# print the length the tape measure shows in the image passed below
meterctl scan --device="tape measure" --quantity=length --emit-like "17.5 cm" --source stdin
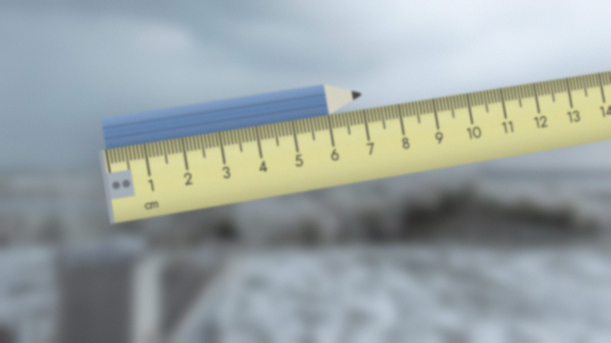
7 cm
